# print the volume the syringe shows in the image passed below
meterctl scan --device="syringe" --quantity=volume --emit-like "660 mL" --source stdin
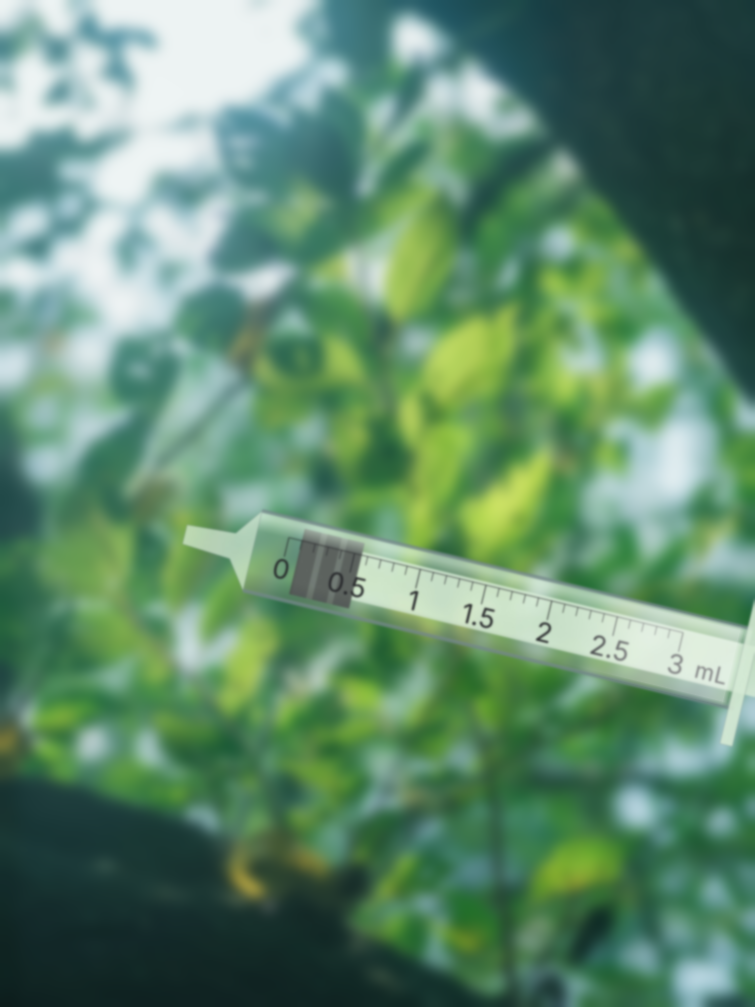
0.1 mL
